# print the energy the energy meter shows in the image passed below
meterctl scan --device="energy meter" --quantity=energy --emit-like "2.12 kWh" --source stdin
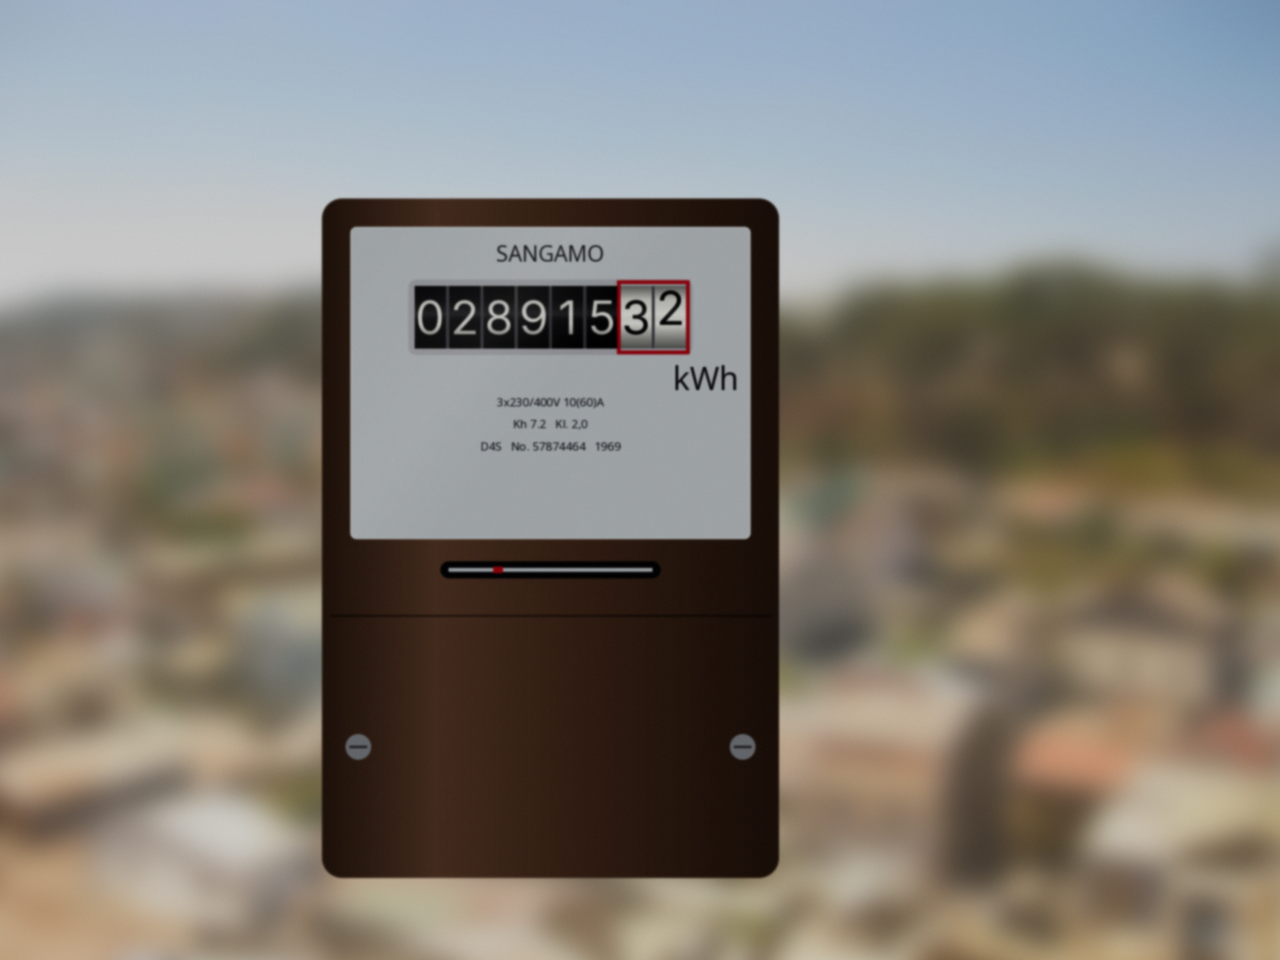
28915.32 kWh
